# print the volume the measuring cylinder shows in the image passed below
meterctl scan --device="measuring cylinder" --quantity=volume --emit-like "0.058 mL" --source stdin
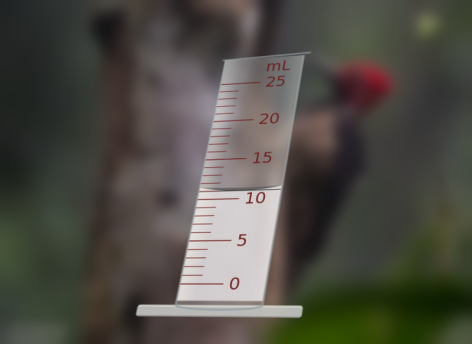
11 mL
